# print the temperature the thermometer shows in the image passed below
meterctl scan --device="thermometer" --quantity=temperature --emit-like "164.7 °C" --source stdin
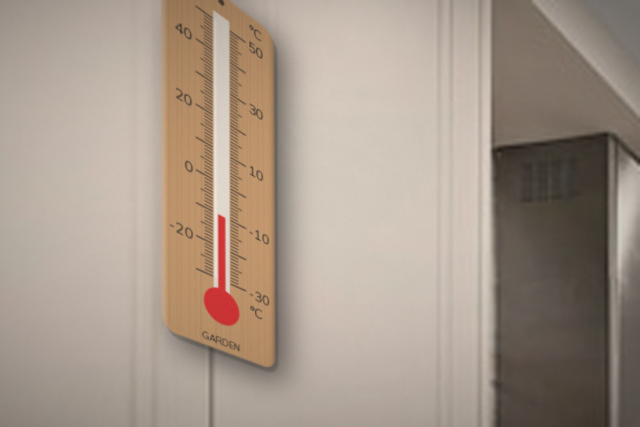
-10 °C
